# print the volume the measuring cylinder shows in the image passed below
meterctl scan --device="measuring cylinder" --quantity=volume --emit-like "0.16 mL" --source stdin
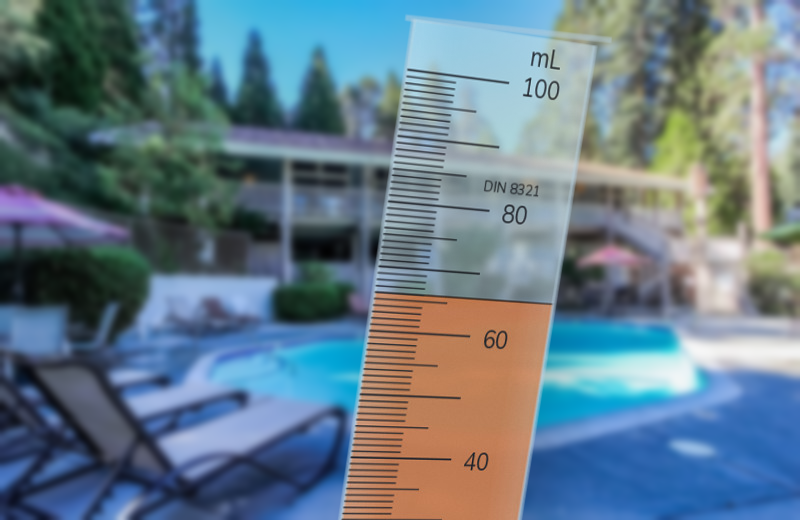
66 mL
